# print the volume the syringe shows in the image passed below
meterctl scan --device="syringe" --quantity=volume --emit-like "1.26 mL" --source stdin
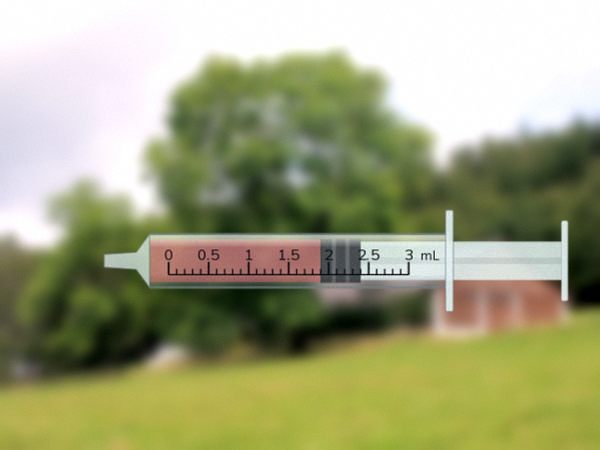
1.9 mL
